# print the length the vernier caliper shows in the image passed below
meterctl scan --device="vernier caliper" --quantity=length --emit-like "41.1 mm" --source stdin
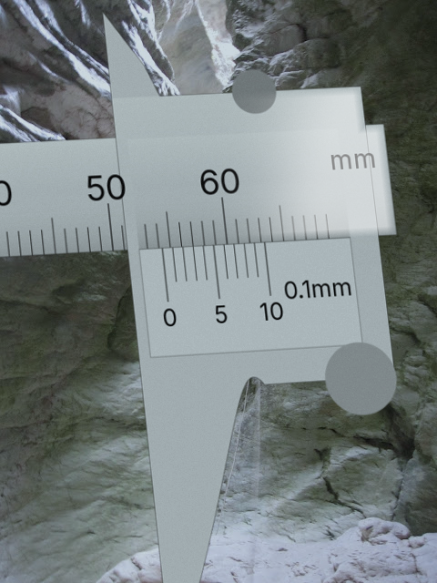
54.3 mm
